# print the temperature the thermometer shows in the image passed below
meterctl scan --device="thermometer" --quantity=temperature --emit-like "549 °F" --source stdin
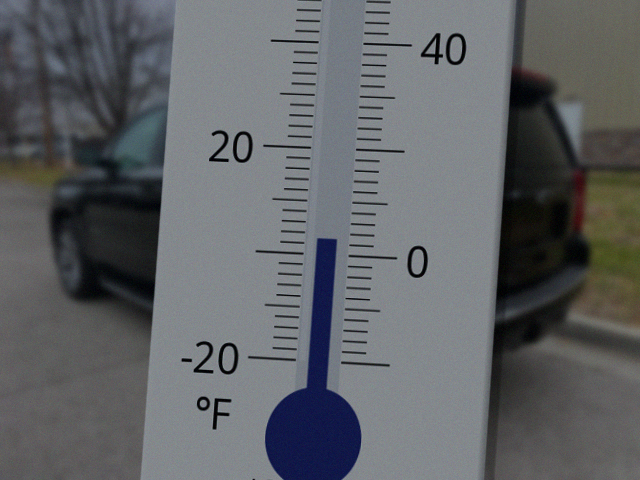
3 °F
